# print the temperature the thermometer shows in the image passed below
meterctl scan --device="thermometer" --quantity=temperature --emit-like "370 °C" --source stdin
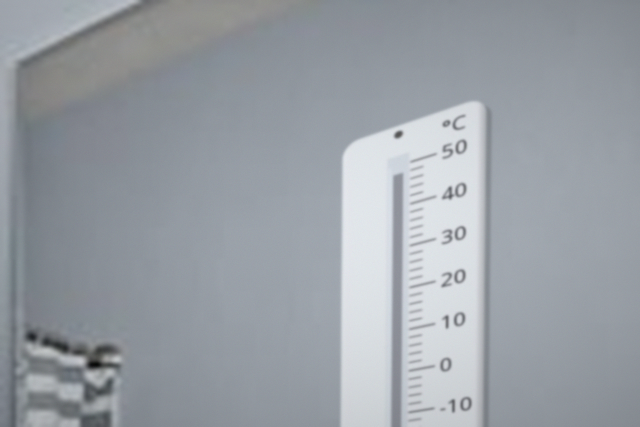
48 °C
